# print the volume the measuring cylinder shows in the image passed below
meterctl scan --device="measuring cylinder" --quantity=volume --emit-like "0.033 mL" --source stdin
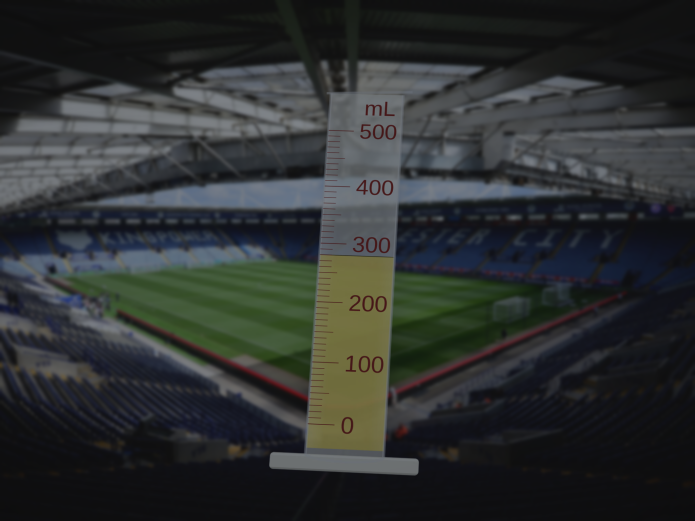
280 mL
